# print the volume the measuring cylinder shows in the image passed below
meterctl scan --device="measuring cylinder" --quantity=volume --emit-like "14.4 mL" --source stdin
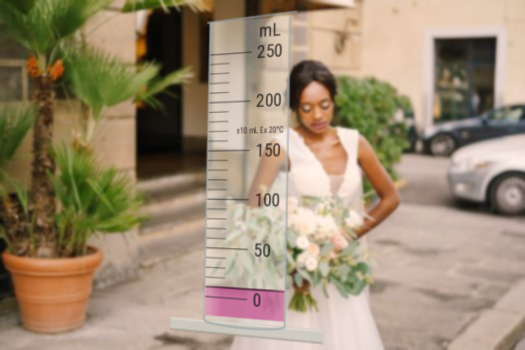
10 mL
